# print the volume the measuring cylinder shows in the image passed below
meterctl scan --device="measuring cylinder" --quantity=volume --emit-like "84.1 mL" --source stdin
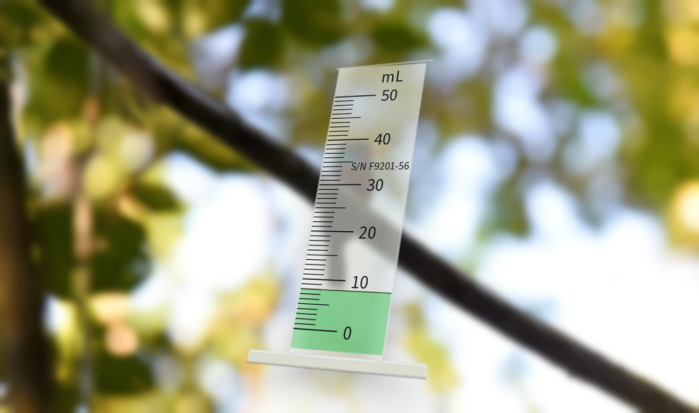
8 mL
